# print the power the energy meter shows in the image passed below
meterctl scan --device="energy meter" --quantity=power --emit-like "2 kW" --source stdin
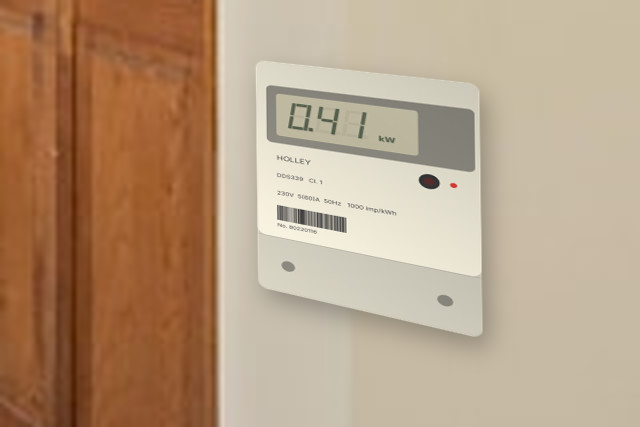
0.41 kW
